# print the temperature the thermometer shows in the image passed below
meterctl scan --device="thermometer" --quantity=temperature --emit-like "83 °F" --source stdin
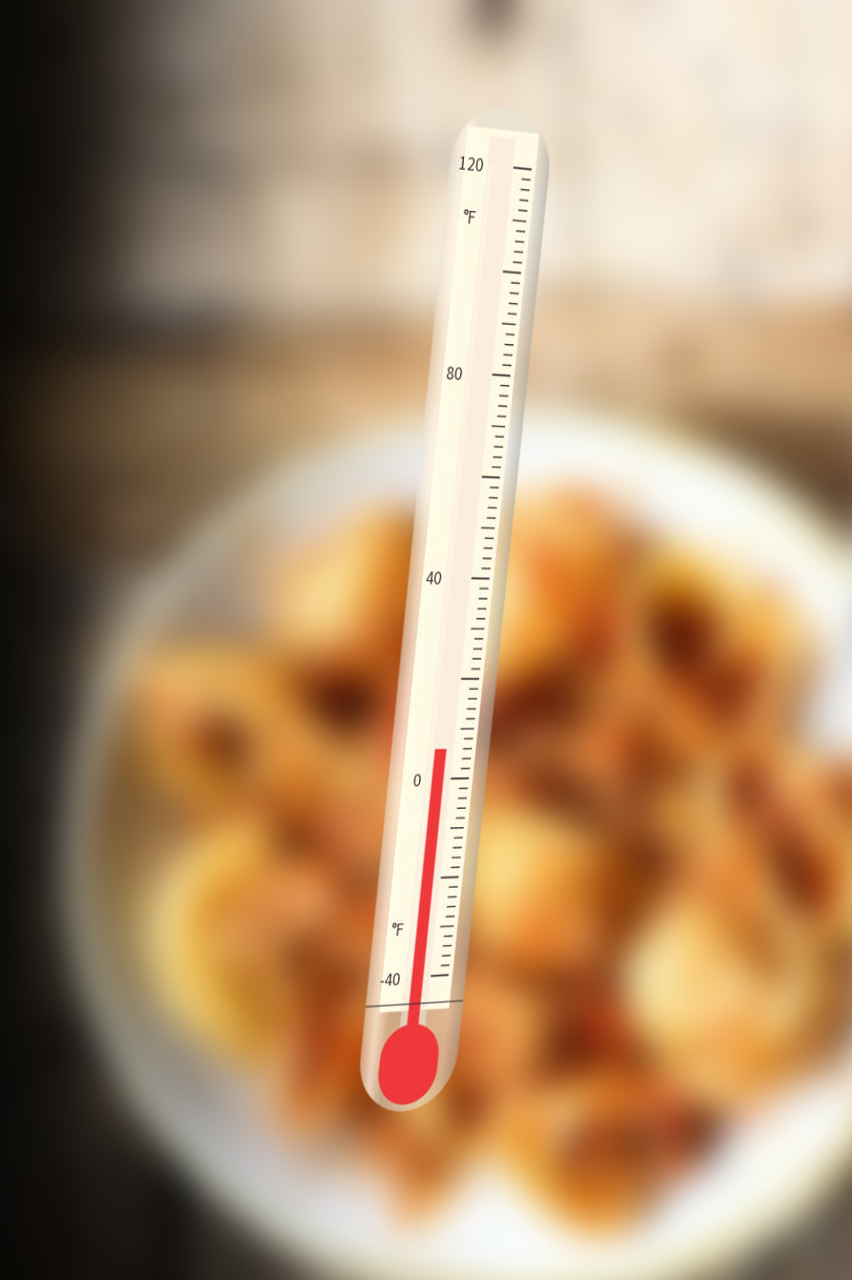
6 °F
